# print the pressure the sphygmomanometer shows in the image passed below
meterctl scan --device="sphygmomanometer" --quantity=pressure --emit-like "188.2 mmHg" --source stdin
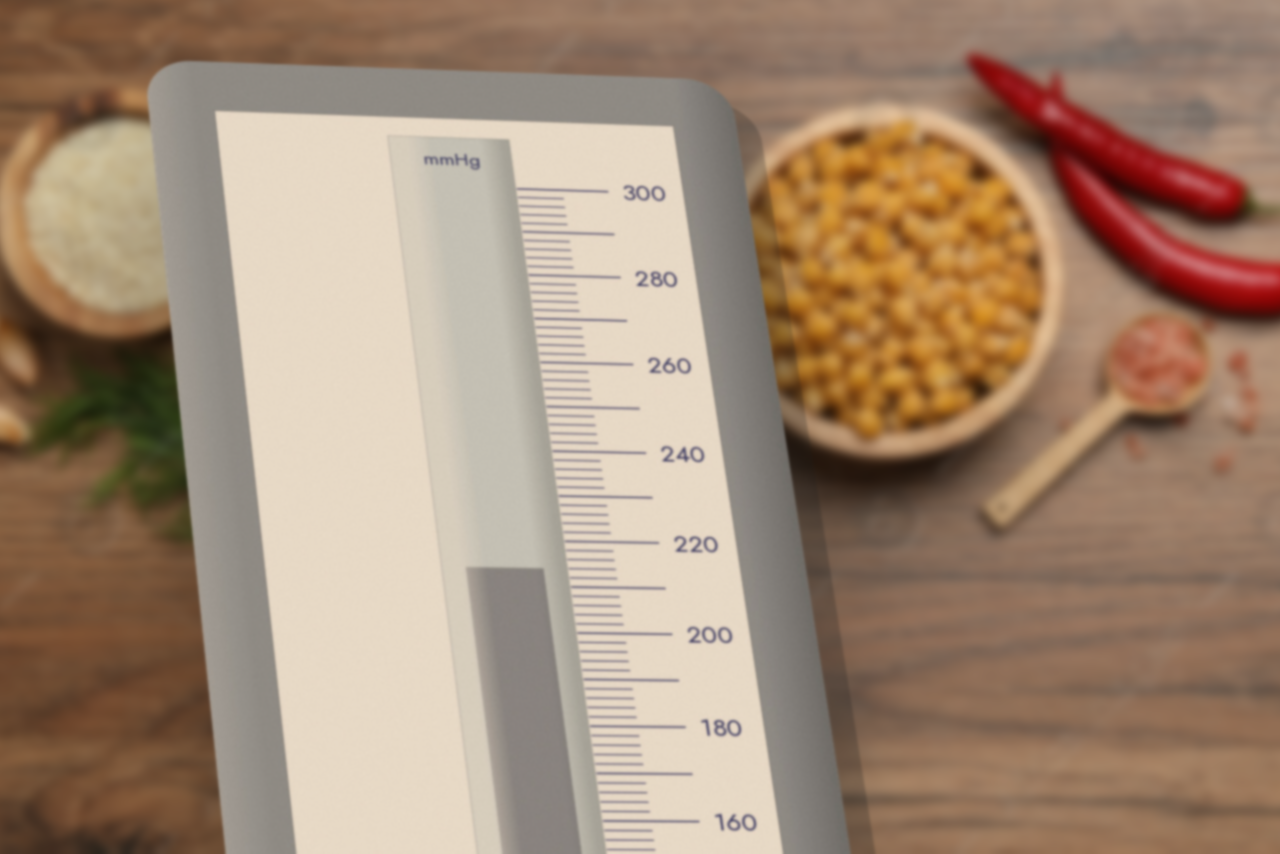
214 mmHg
